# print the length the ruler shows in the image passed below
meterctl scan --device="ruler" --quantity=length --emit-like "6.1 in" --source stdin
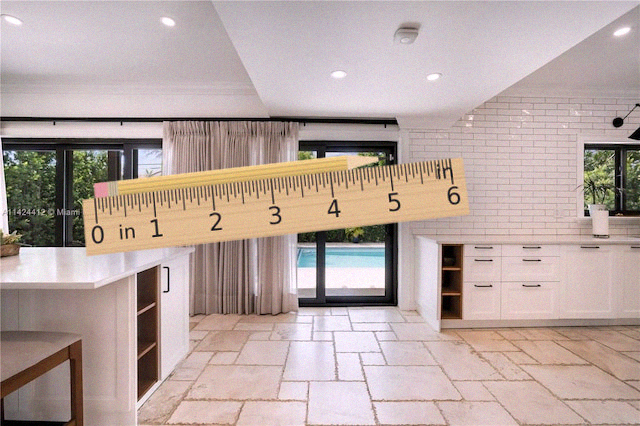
5 in
